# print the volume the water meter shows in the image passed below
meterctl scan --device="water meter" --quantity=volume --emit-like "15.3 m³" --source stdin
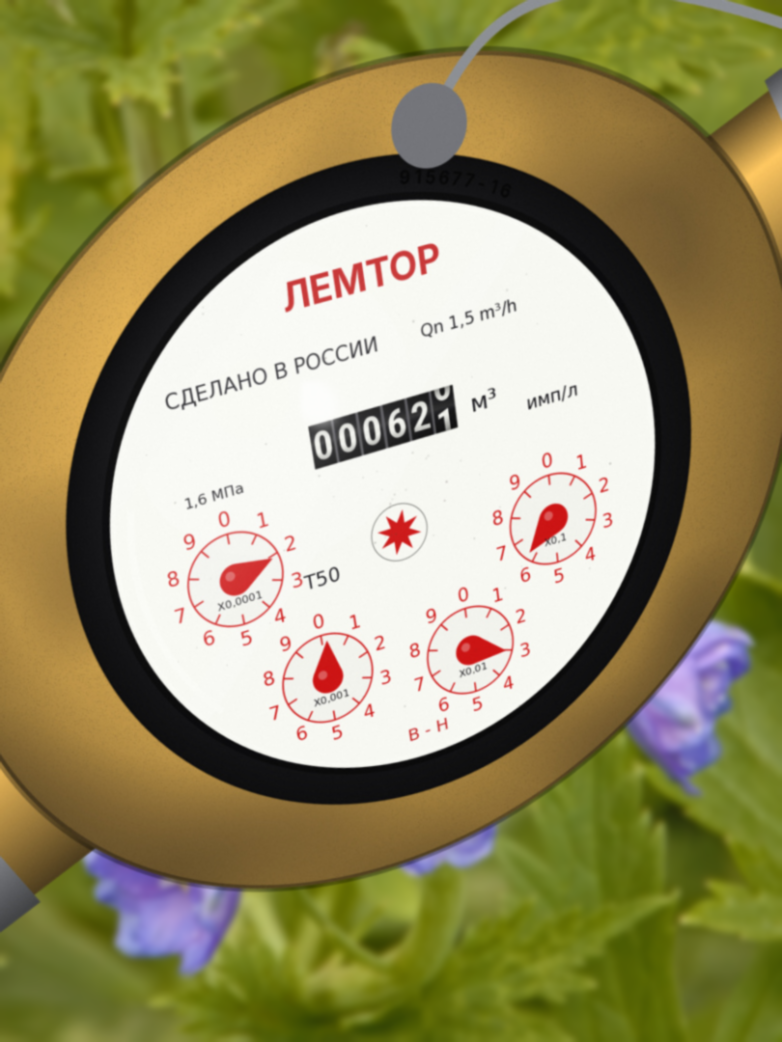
620.6302 m³
